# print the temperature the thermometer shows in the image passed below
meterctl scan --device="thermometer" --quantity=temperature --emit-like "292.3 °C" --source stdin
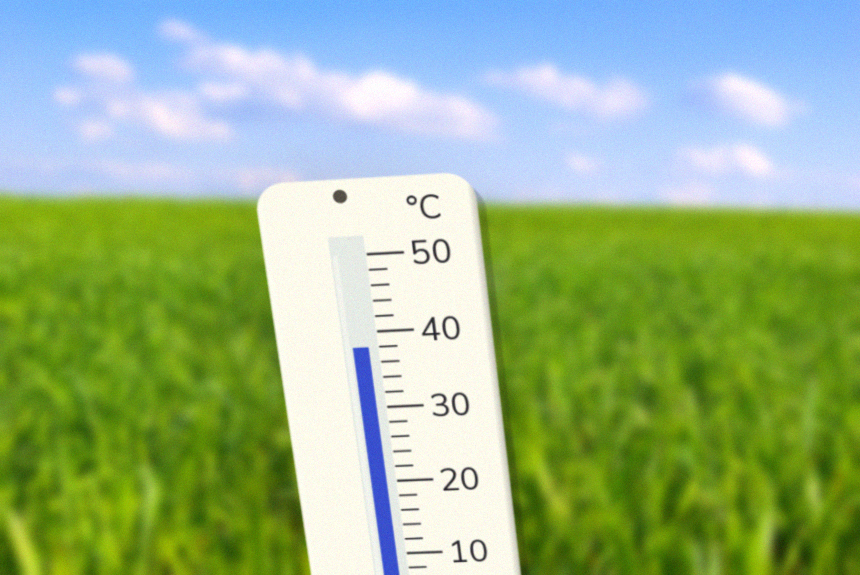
38 °C
